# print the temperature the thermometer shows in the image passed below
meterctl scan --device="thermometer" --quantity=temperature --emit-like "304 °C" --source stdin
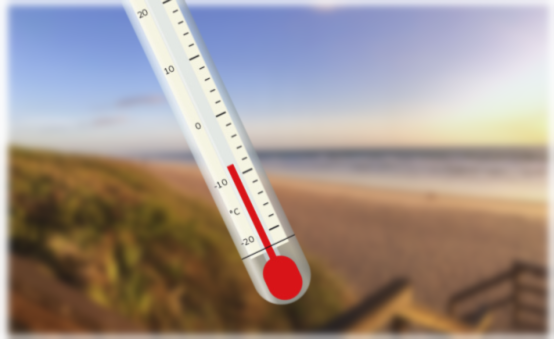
-8 °C
